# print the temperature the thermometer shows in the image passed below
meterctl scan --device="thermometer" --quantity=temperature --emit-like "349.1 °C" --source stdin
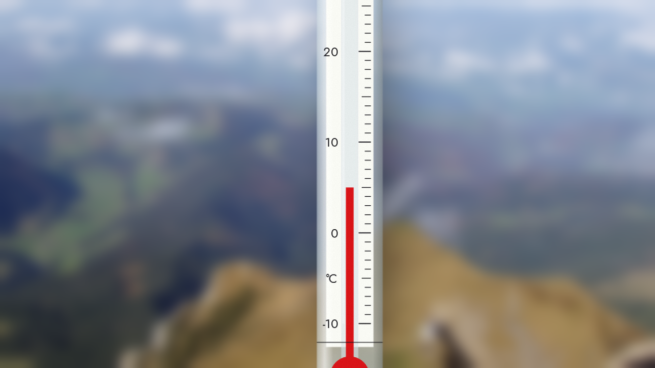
5 °C
